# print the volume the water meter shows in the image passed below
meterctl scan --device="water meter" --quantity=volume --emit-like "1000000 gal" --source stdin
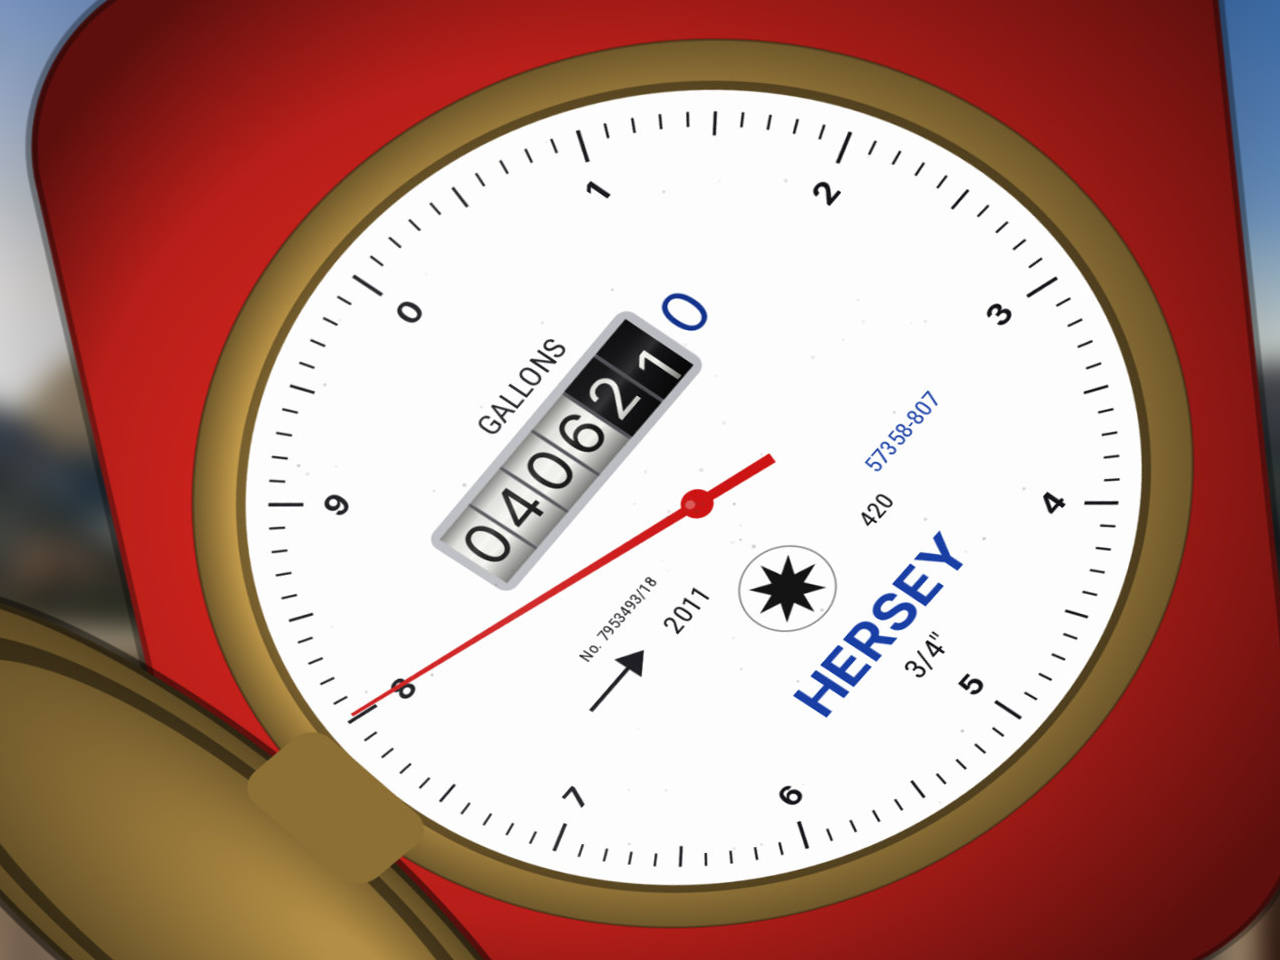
406208.0 gal
